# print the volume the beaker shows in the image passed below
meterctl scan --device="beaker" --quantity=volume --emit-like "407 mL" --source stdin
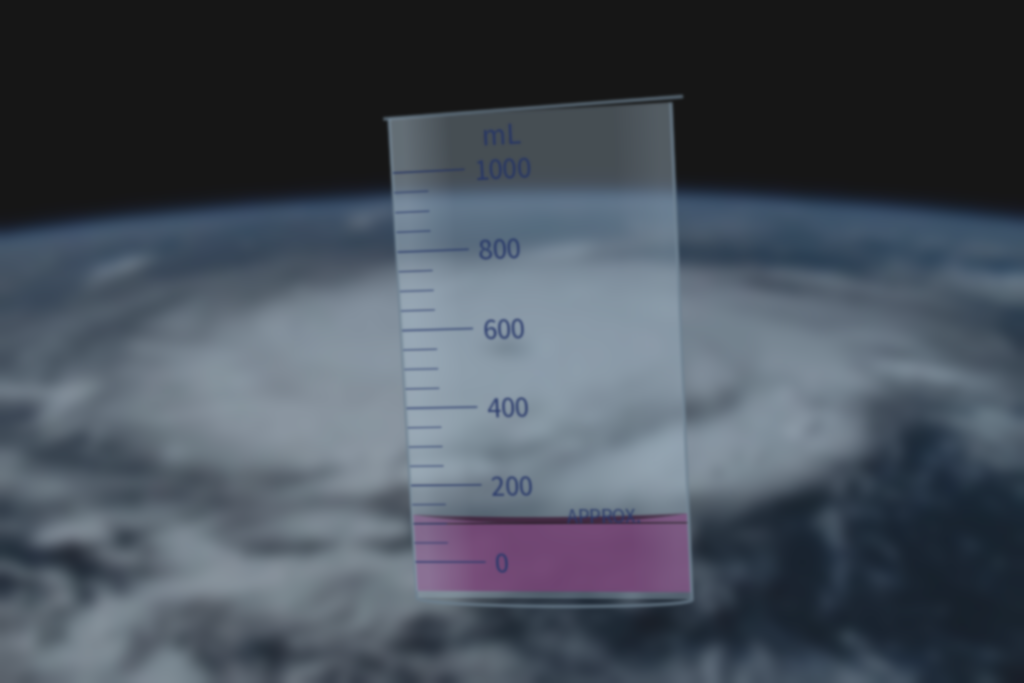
100 mL
